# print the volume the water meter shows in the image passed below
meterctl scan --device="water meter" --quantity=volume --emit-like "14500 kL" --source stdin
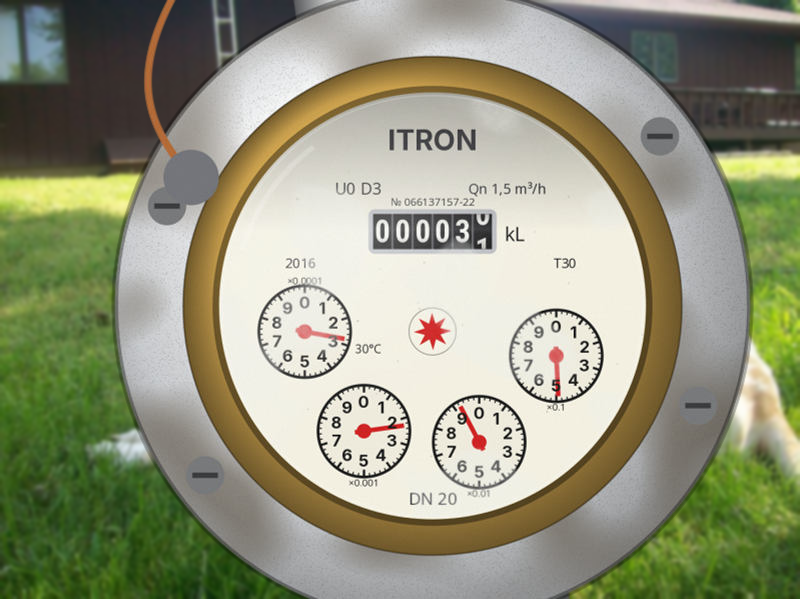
30.4922 kL
